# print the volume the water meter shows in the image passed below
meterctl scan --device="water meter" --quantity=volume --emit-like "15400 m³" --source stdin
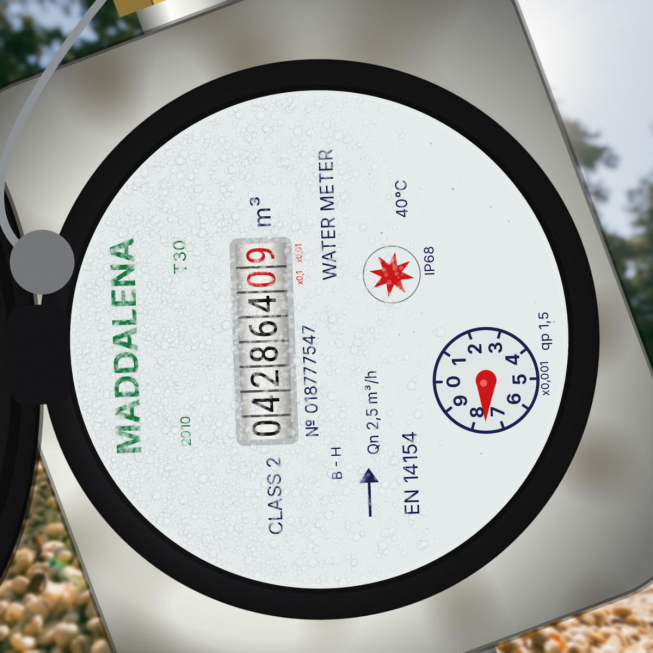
42864.097 m³
